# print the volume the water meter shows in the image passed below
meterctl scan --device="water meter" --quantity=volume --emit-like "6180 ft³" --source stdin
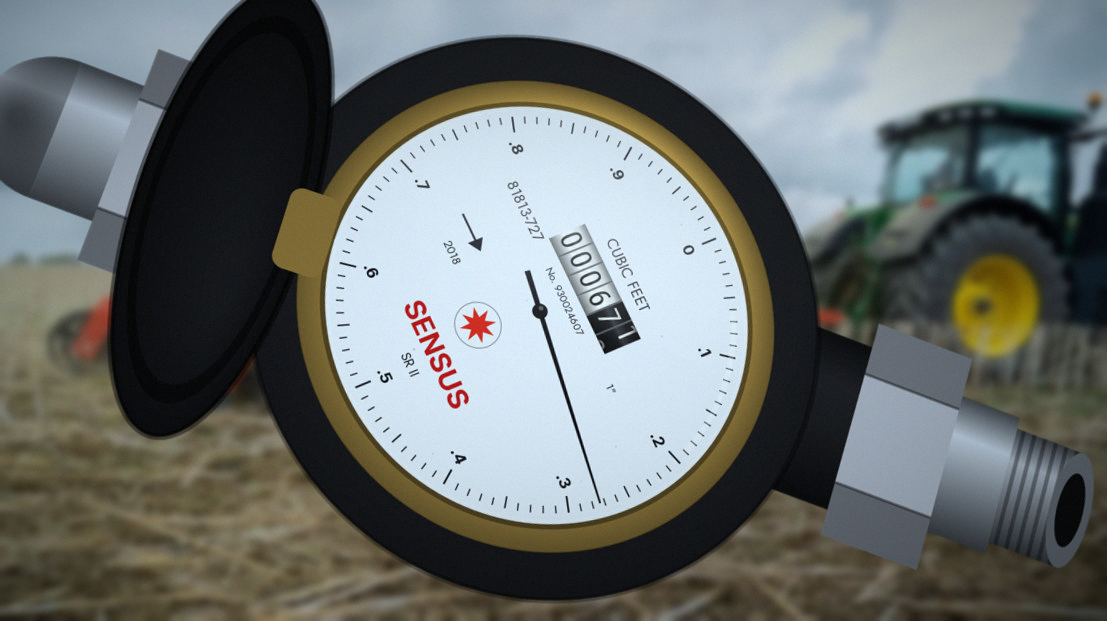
671.27 ft³
